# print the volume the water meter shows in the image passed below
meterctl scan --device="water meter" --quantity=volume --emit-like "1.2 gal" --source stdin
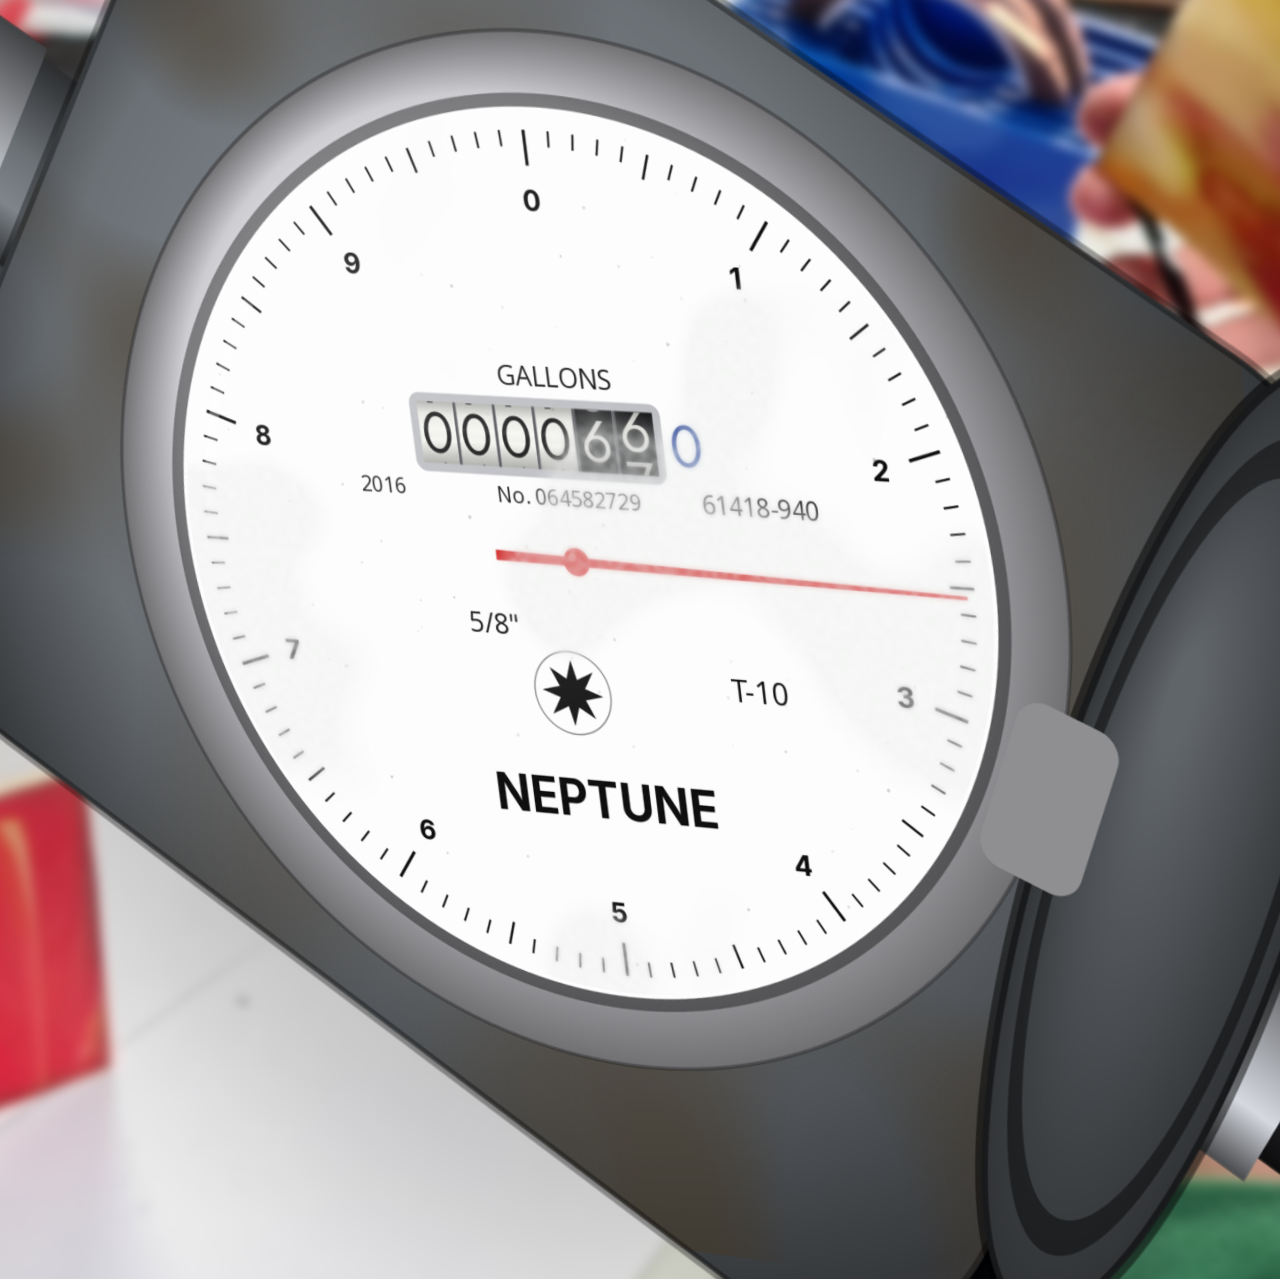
662.5 gal
